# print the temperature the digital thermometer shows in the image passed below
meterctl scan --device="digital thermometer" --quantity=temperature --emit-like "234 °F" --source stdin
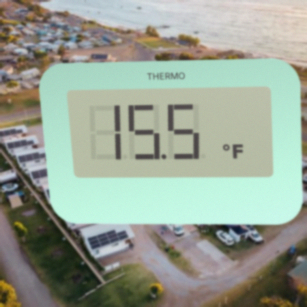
15.5 °F
